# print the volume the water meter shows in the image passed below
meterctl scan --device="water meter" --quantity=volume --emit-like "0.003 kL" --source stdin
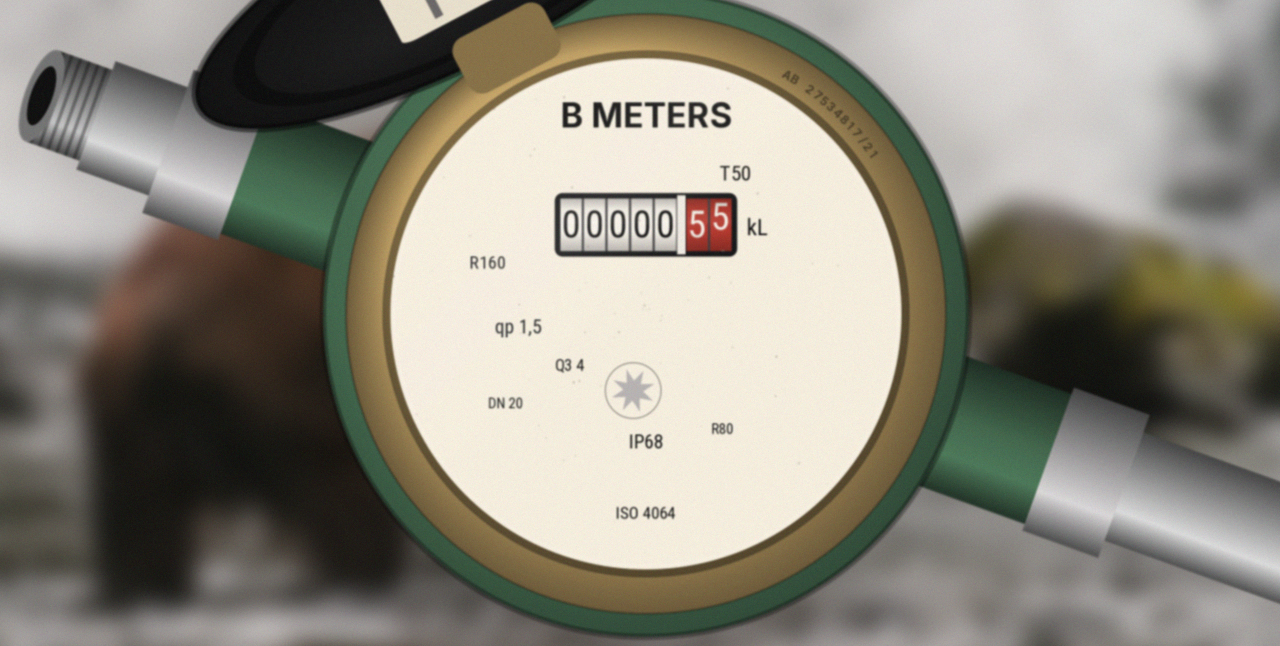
0.55 kL
